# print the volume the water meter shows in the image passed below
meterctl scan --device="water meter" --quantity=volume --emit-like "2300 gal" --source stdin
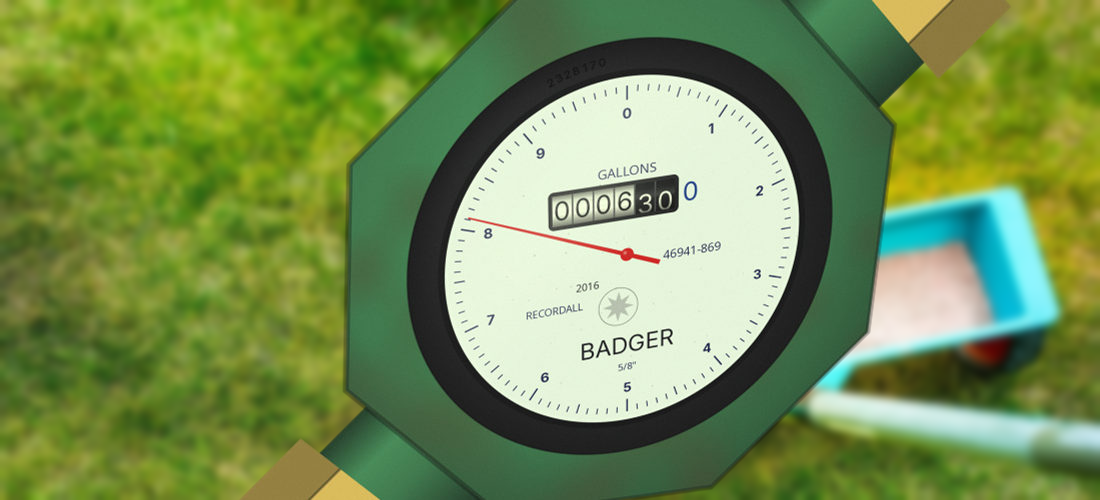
6298.1 gal
